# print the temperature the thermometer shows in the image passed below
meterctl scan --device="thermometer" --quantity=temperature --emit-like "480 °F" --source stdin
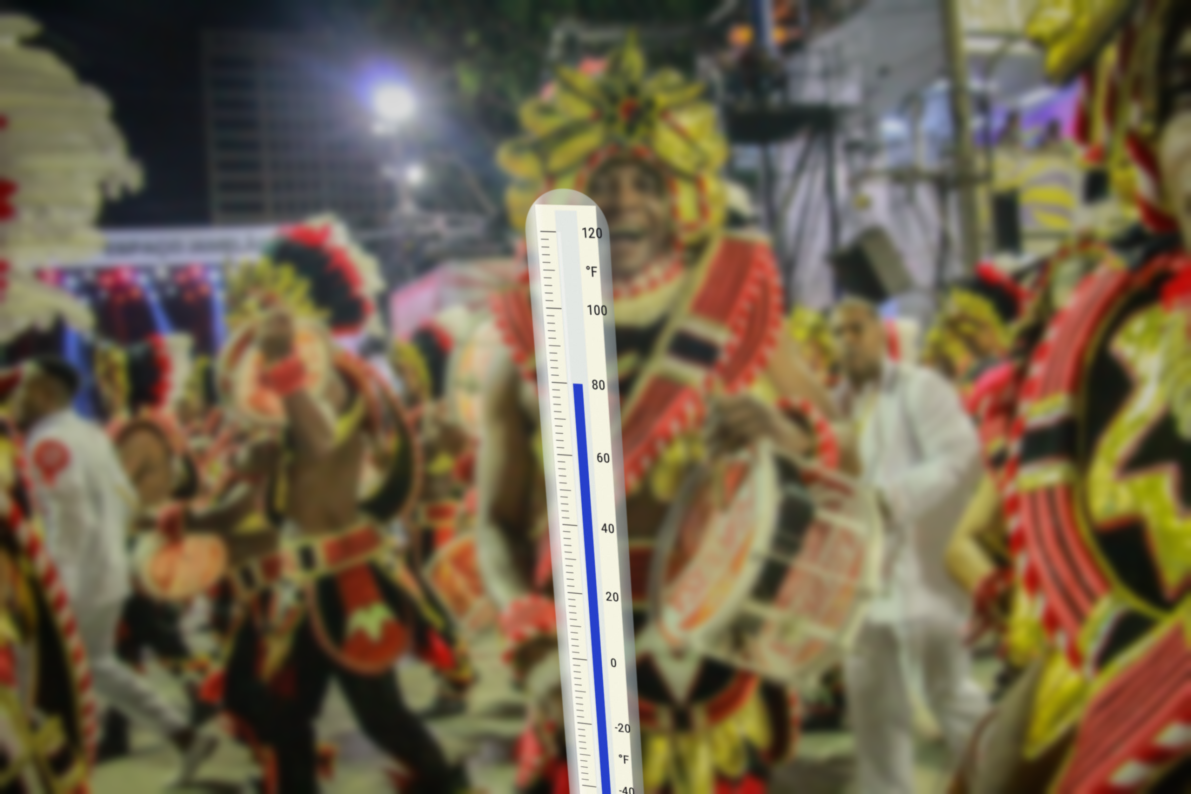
80 °F
